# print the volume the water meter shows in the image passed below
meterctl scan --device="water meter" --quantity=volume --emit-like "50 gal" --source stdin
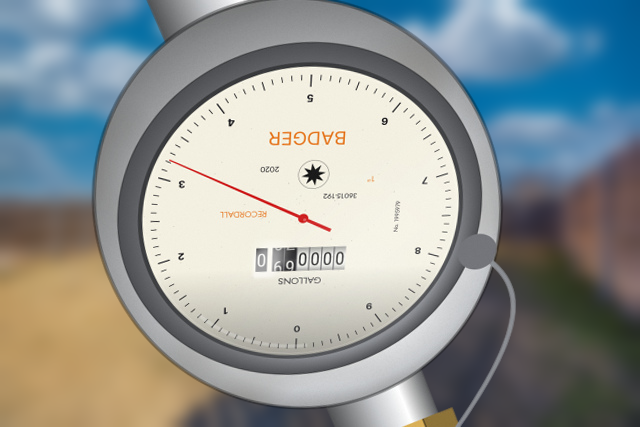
693.2 gal
